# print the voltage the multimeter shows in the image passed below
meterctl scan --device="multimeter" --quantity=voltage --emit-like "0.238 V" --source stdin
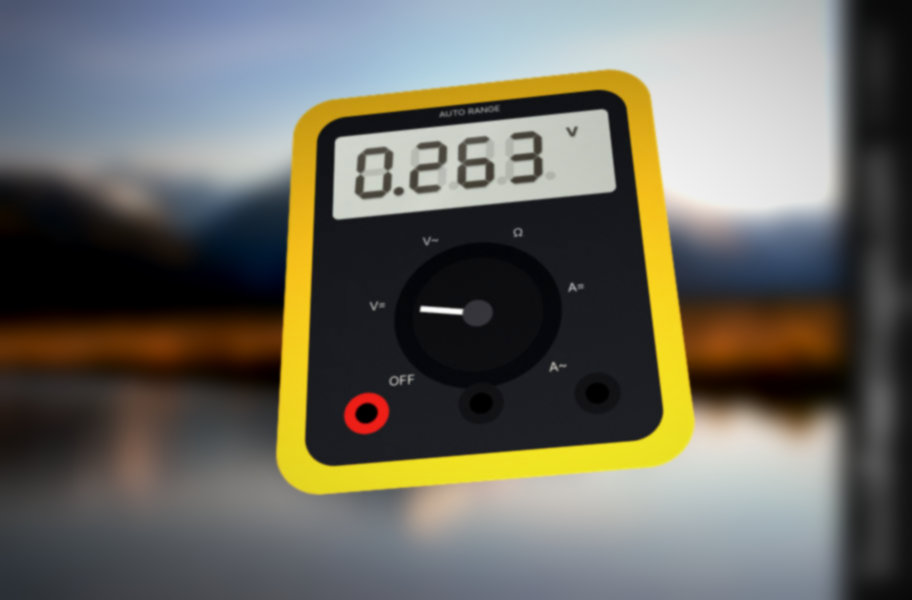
0.263 V
